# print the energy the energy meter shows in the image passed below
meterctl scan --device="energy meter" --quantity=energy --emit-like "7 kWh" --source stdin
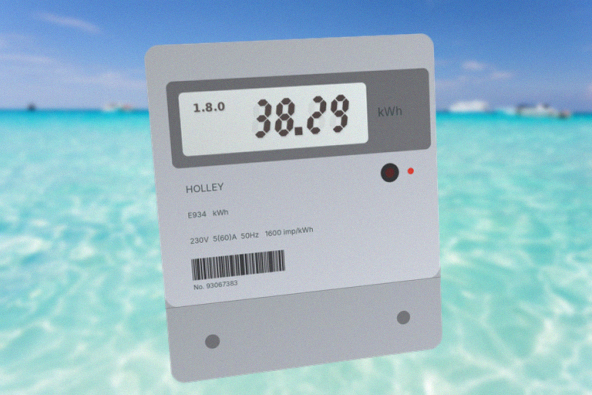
38.29 kWh
